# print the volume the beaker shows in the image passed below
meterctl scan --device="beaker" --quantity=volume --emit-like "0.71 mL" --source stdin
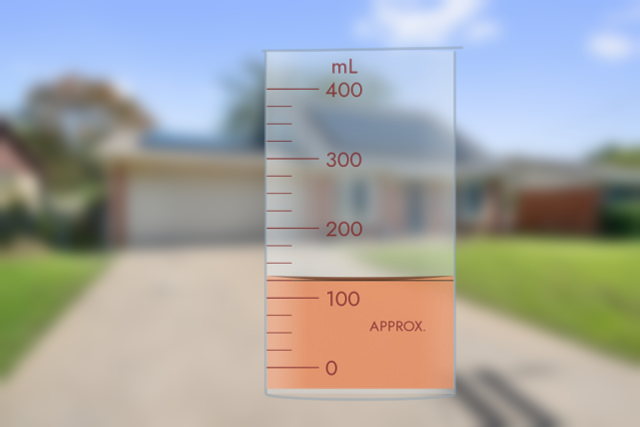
125 mL
